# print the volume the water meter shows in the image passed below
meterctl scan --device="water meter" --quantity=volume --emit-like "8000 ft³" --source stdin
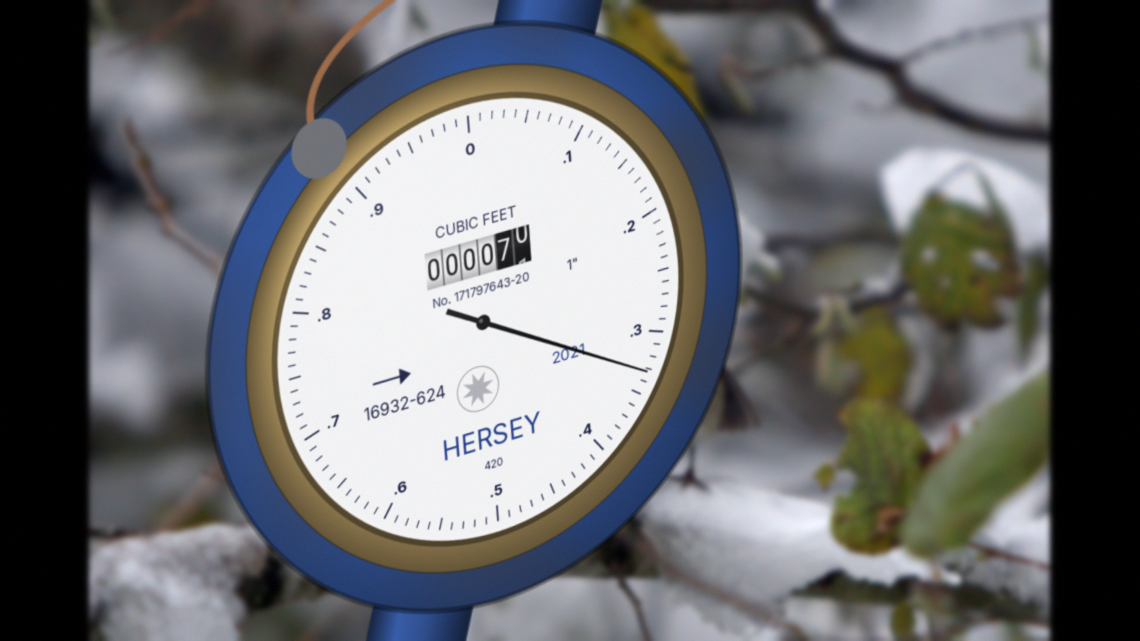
70.33 ft³
